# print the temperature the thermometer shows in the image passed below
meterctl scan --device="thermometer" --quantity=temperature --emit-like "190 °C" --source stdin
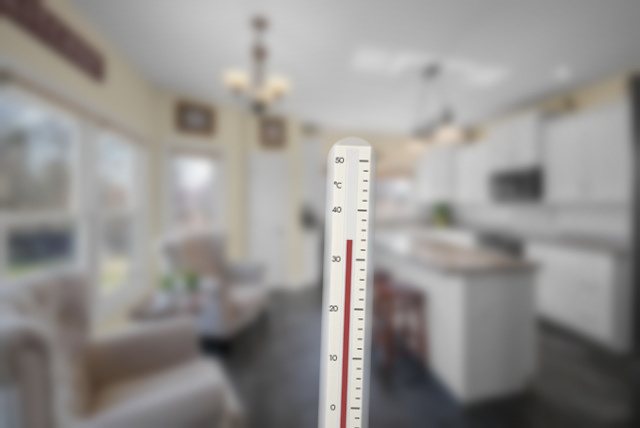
34 °C
